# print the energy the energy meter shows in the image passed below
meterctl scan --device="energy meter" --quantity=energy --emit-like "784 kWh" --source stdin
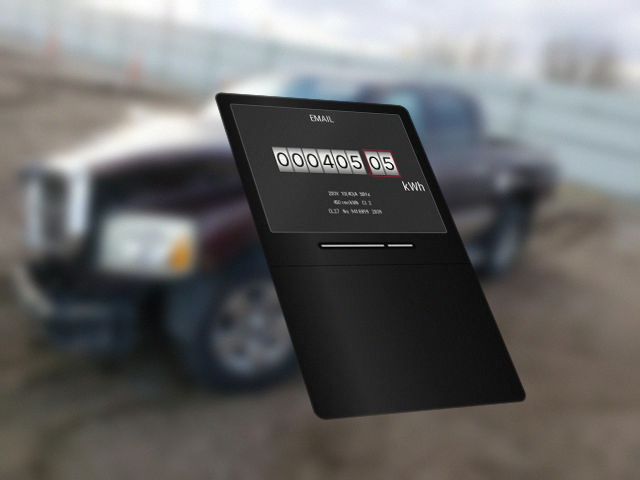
405.05 kWh
